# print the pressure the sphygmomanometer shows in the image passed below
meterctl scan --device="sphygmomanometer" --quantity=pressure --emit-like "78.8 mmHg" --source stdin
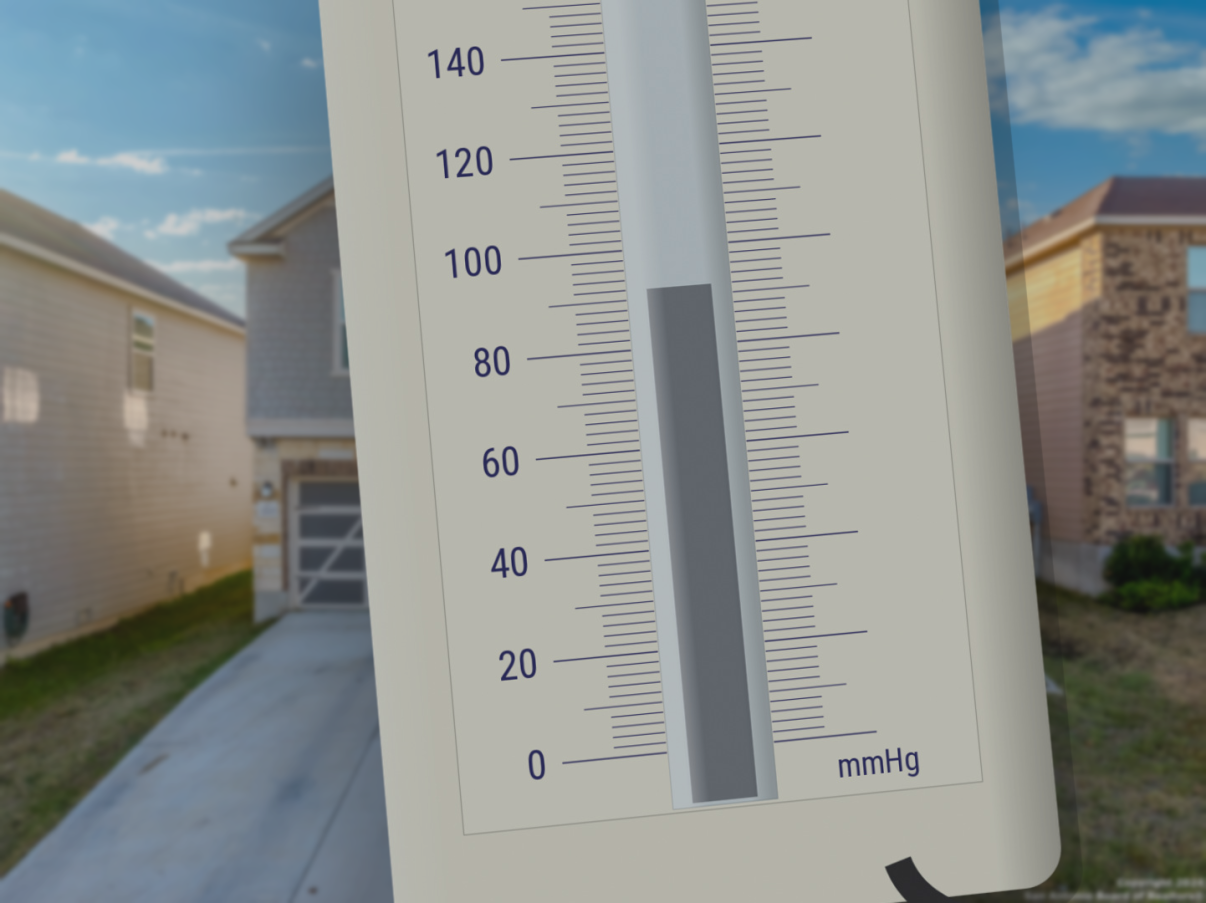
92 mmHg
